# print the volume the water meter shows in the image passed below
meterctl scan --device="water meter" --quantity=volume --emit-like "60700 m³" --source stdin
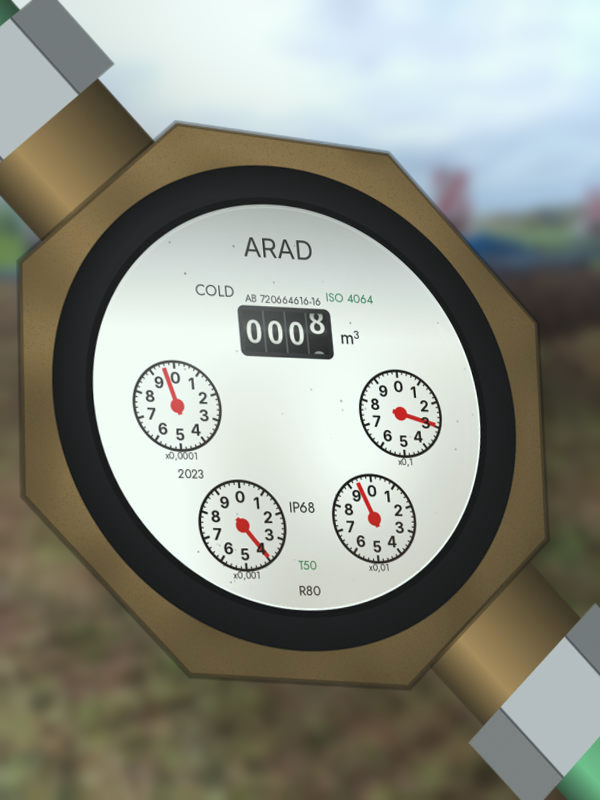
8.2939 m³
